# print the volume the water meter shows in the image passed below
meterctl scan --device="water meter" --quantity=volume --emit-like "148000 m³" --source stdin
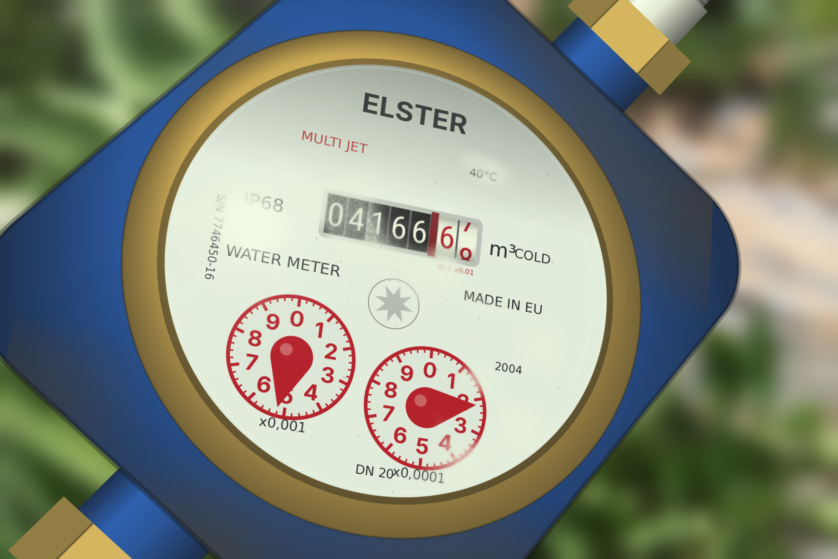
4166.6752 m³
